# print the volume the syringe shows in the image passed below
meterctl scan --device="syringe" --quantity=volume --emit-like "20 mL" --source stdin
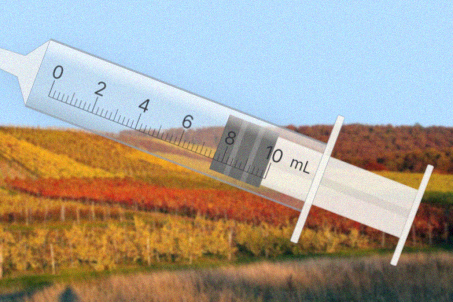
7.6 mL
